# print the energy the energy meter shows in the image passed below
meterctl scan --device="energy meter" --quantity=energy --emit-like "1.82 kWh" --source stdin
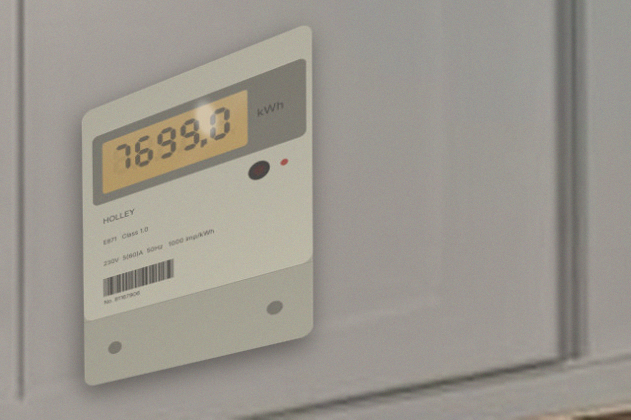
7699.0 kWh
